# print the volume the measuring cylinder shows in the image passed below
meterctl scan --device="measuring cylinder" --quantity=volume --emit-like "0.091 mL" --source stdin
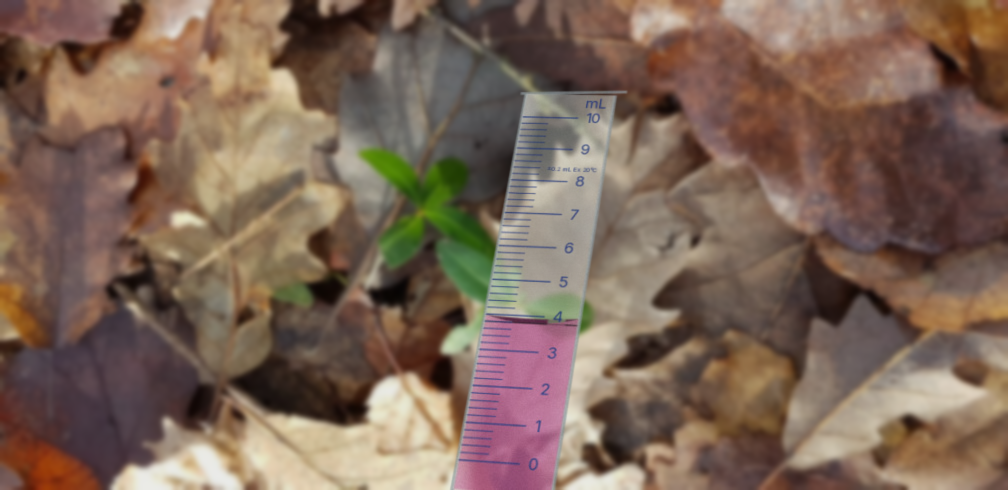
3.8 mL
